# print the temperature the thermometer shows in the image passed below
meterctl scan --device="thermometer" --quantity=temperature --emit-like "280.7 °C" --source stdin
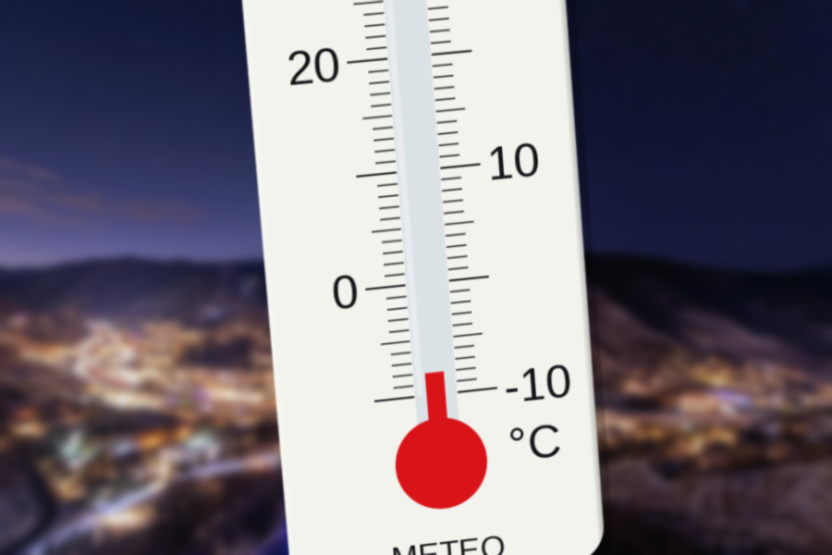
-8 °C
